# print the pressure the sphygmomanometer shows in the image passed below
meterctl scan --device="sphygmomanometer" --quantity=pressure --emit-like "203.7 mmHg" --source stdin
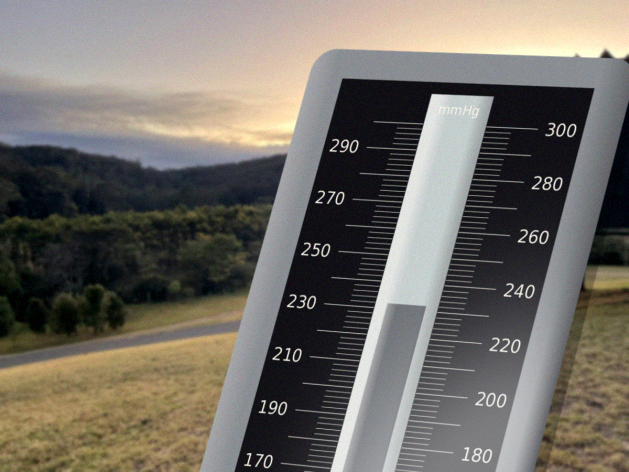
232 mmHg
